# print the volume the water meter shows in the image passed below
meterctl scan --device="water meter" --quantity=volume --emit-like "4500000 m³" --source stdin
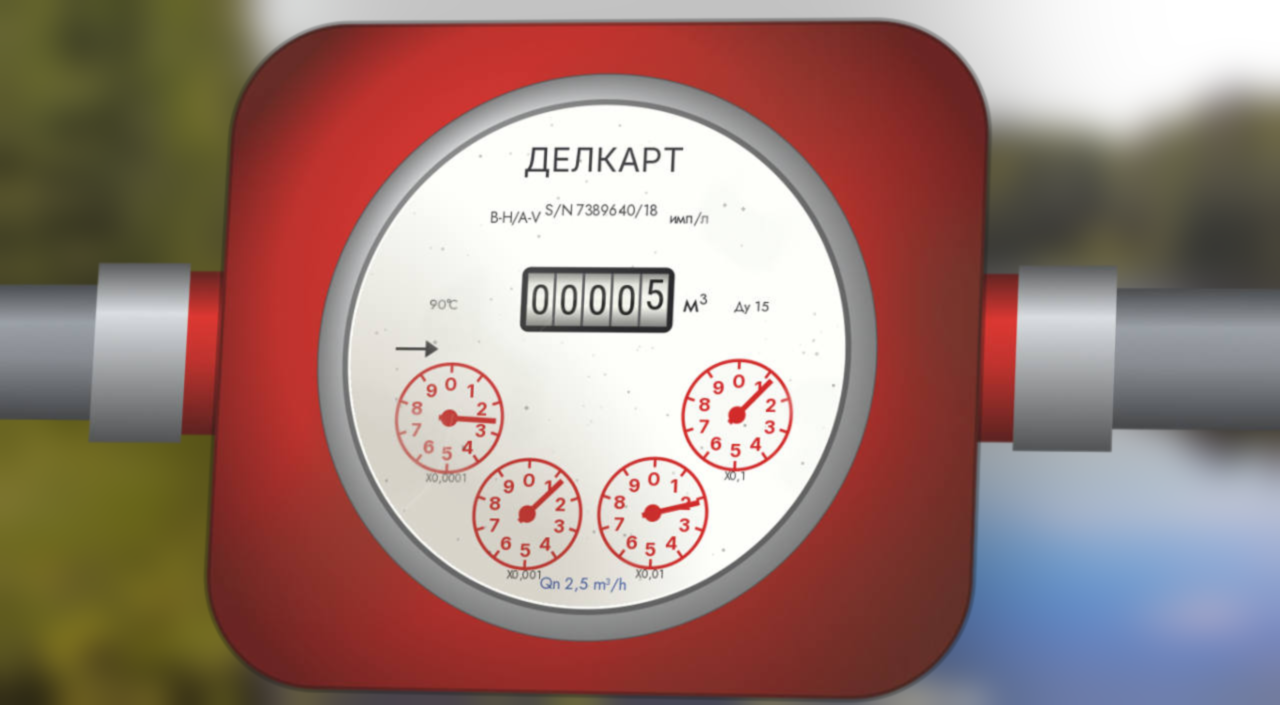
5.1212 m³
